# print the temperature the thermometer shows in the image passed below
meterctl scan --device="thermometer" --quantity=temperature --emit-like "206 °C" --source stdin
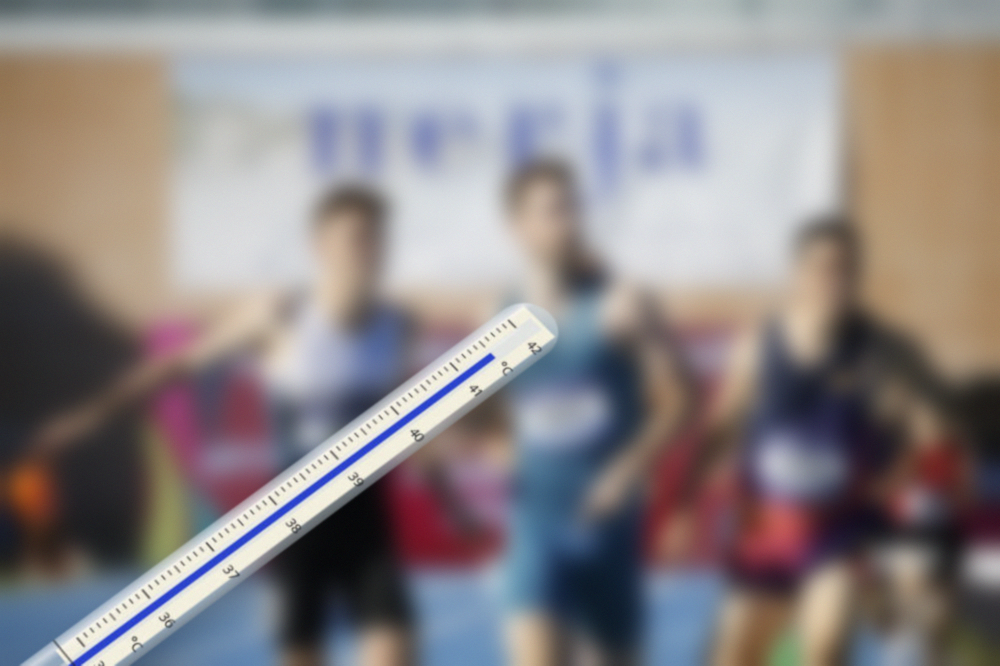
41.5 °C
